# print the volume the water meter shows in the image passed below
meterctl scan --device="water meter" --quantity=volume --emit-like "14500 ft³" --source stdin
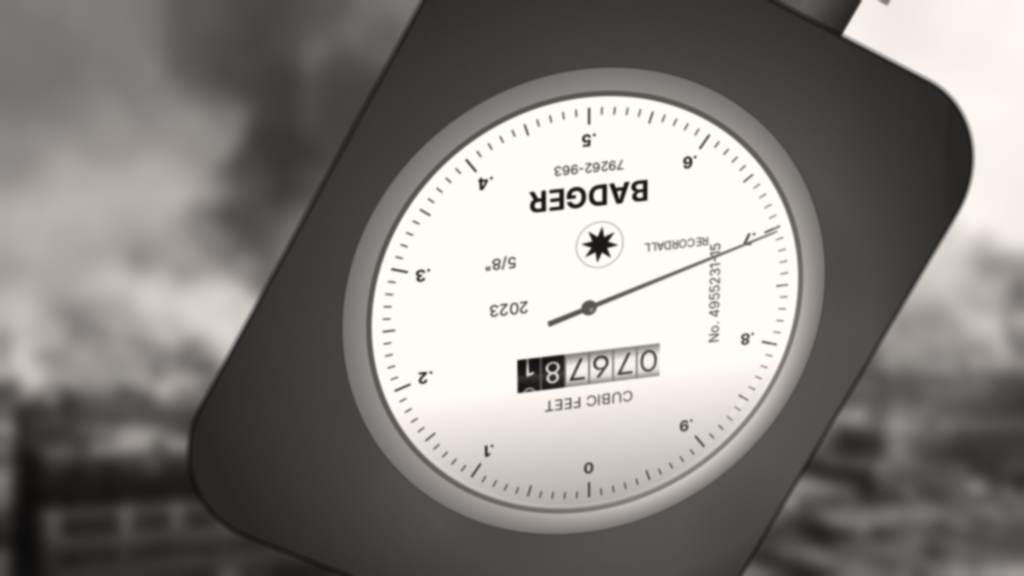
76780.70 ft³
